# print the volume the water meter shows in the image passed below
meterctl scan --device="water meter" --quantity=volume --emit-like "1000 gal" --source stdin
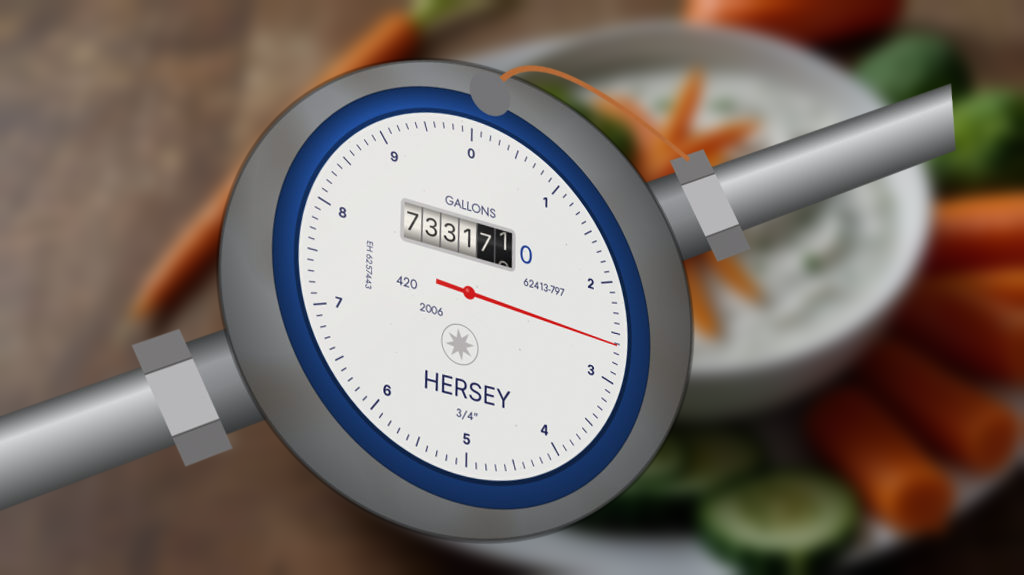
7331712.6 gal
